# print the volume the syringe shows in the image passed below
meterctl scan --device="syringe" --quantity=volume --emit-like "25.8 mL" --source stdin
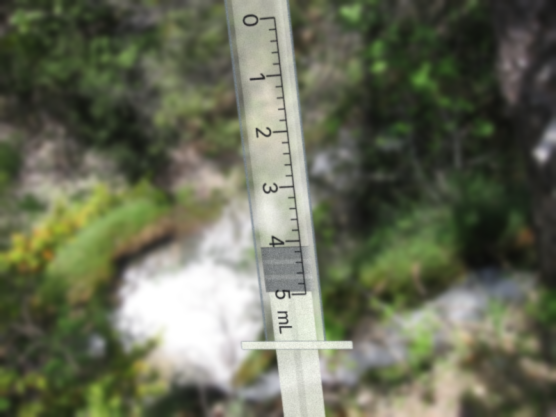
4.1 mL
